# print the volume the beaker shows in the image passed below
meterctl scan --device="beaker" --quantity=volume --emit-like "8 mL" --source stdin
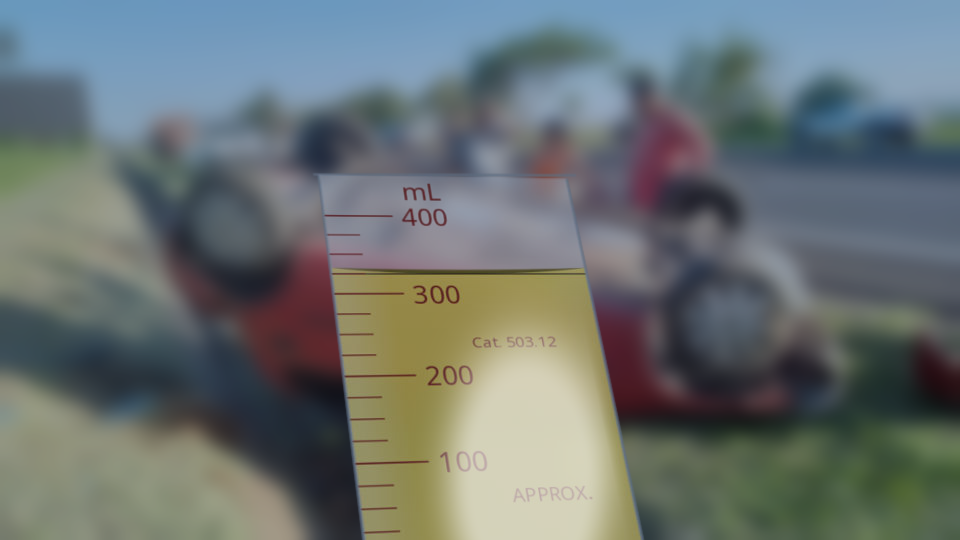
325 mL
